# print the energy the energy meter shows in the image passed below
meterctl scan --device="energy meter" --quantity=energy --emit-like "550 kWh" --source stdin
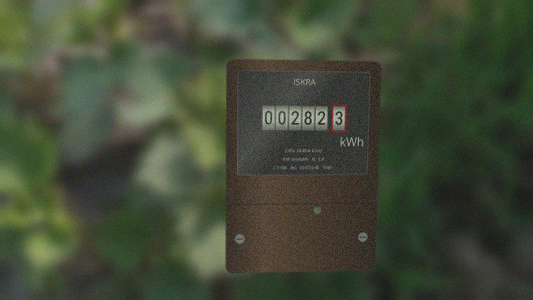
282.3 kWh
